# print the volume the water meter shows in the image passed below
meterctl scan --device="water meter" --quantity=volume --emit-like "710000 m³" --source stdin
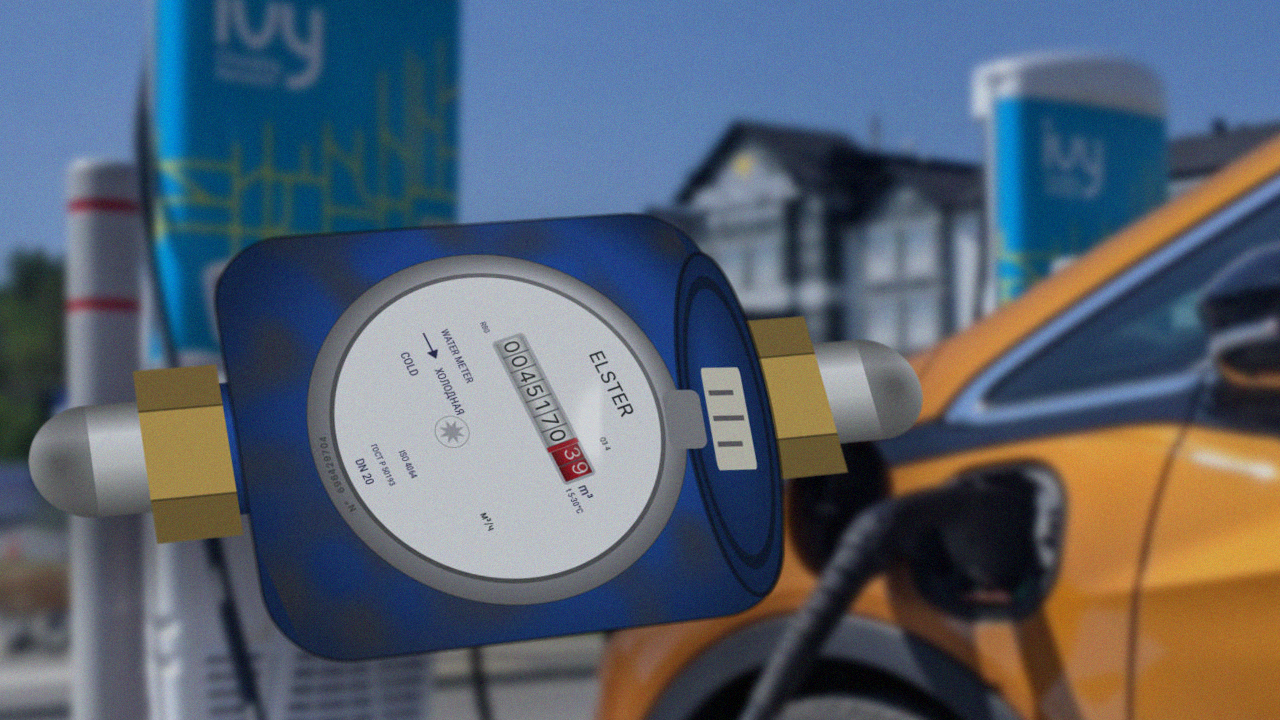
45170.39 m³
